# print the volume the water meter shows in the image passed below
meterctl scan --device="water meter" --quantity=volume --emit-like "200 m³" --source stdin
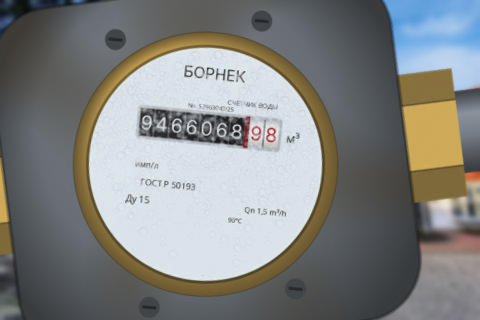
9466068.98 m³
